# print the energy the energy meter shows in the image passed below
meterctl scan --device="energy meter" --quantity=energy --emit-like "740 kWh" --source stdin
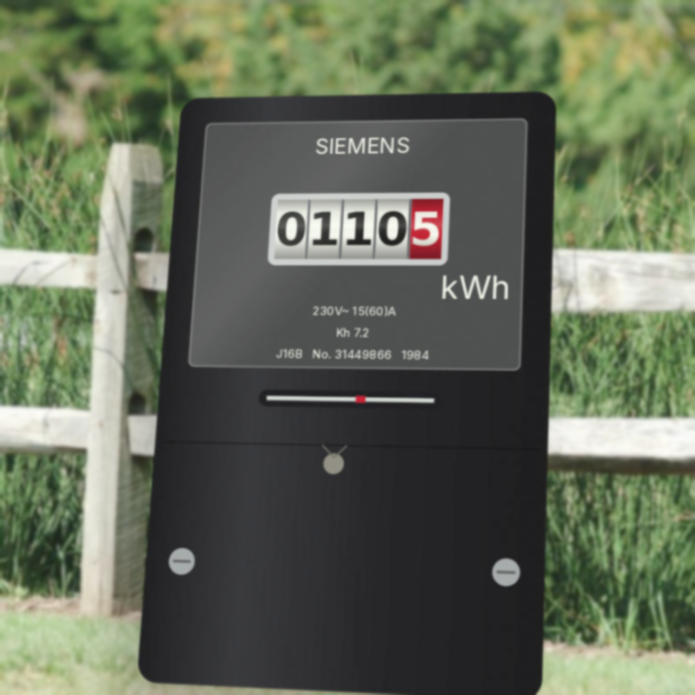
110.5 kWh
